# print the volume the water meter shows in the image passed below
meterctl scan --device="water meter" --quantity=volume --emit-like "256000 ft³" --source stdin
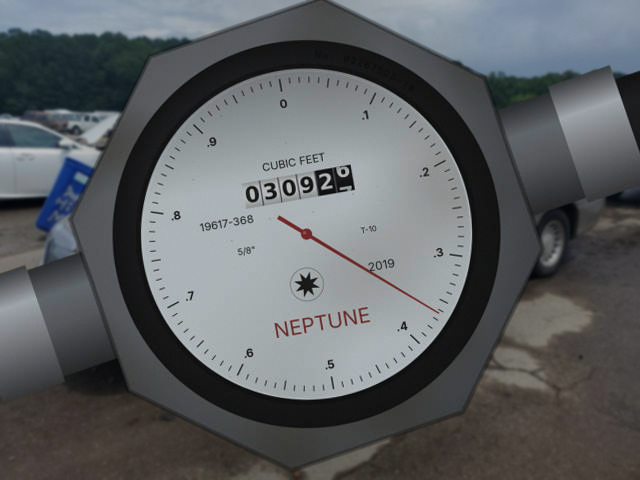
30926.36 ft³
